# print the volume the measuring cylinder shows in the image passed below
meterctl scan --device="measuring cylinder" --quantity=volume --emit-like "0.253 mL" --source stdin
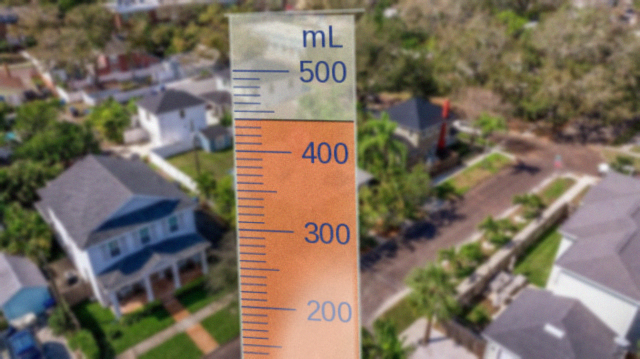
440 mL
